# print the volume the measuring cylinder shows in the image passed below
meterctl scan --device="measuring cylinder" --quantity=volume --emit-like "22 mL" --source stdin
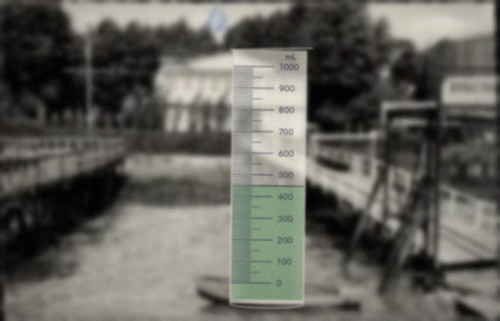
450 mL
